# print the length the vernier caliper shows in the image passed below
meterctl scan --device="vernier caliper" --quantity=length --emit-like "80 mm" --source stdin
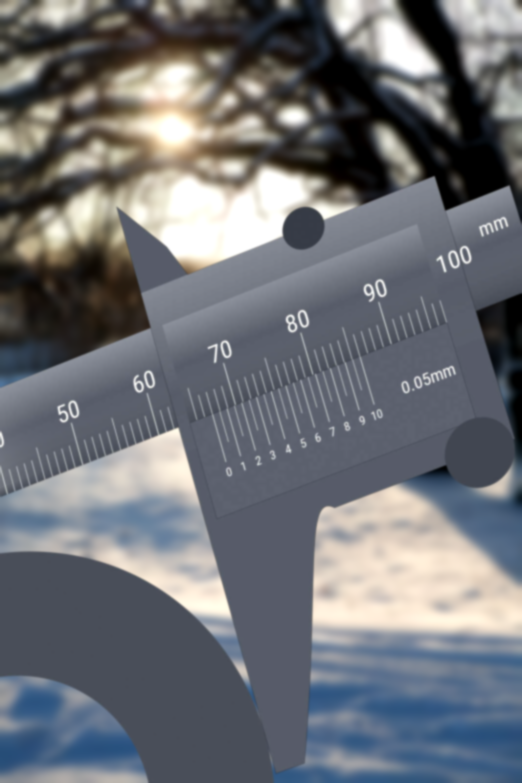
67.0 mm
